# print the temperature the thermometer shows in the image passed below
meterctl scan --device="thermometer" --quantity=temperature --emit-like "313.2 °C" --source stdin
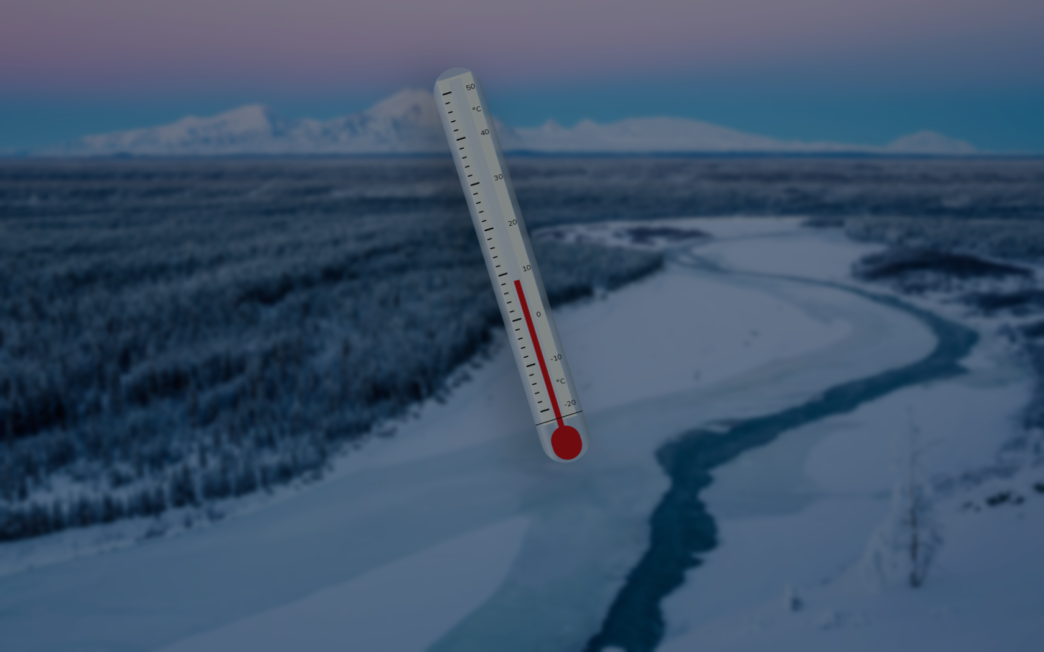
8 °C
